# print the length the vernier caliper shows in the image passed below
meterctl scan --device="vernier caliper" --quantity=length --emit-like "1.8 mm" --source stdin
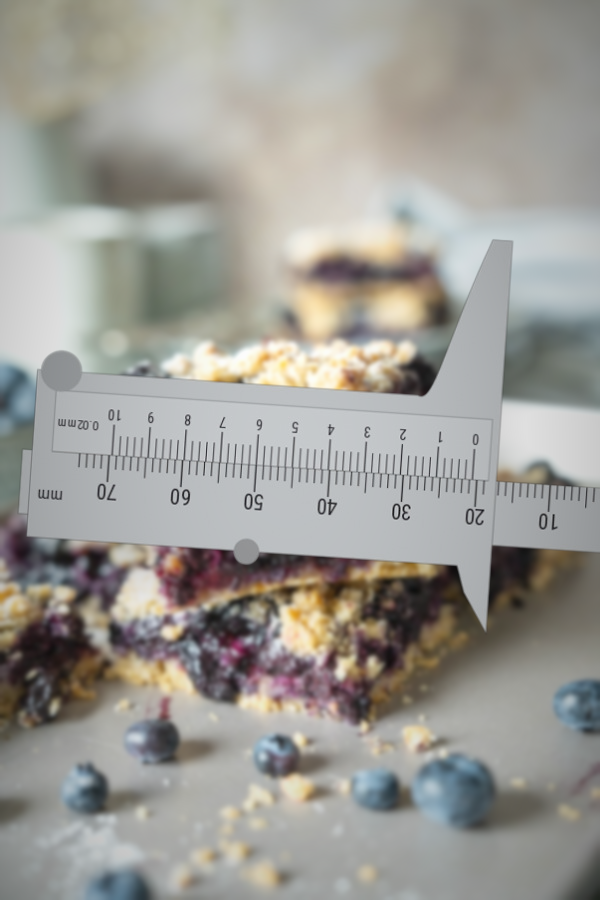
20.6 mm
